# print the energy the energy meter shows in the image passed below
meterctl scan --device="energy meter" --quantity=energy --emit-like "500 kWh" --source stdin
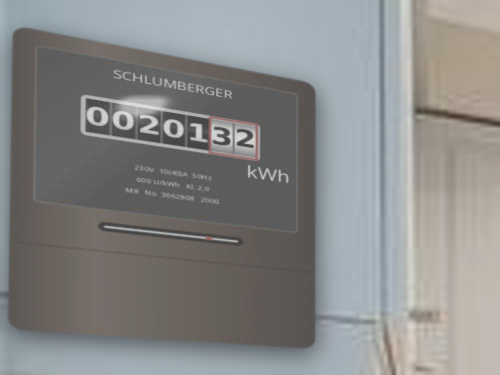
201.32 kWh
